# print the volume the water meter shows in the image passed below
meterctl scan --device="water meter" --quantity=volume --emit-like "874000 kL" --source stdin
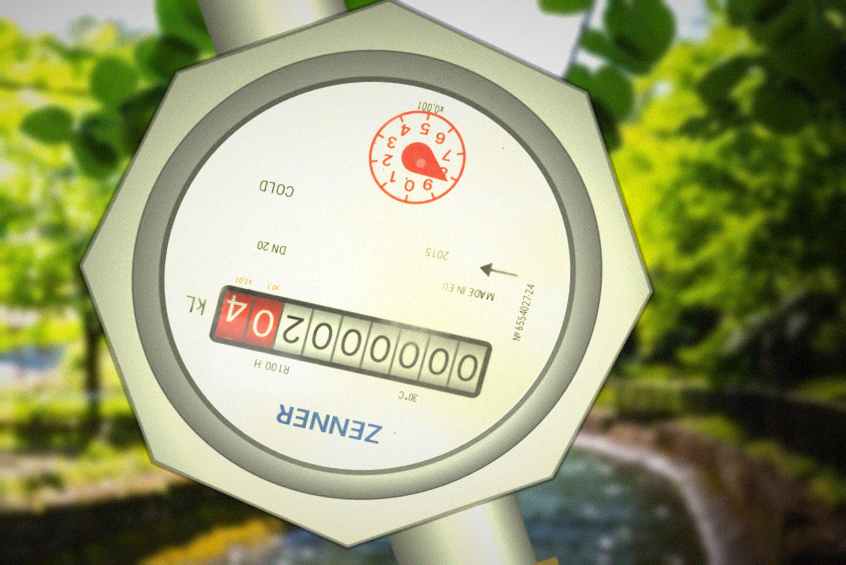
2.038 kL
